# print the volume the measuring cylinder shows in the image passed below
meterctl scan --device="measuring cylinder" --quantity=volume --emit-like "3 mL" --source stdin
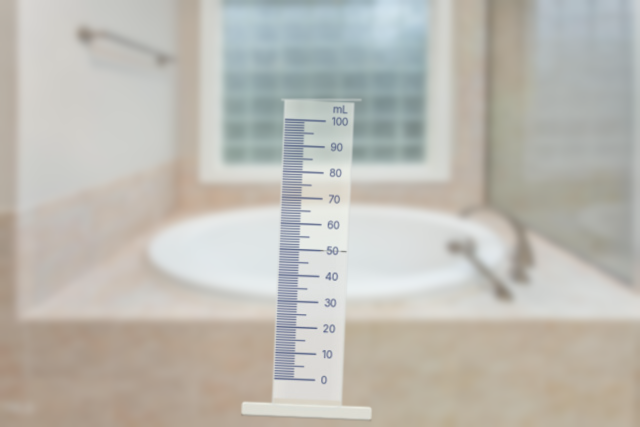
50 mL
